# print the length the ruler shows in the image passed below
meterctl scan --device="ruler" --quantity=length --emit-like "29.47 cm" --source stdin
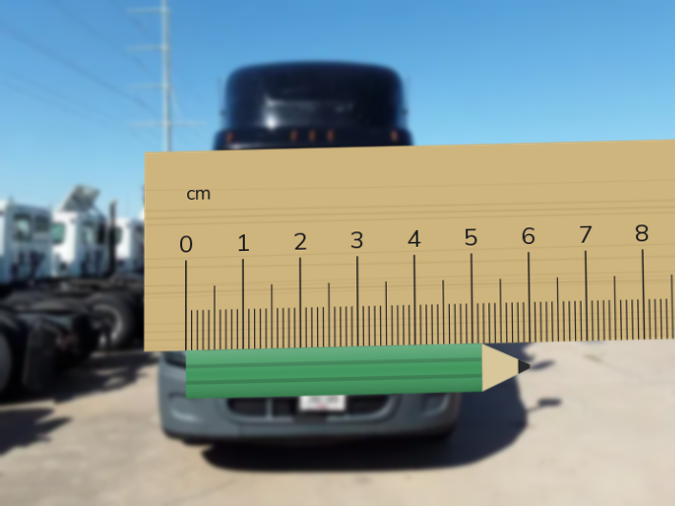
6 cm
